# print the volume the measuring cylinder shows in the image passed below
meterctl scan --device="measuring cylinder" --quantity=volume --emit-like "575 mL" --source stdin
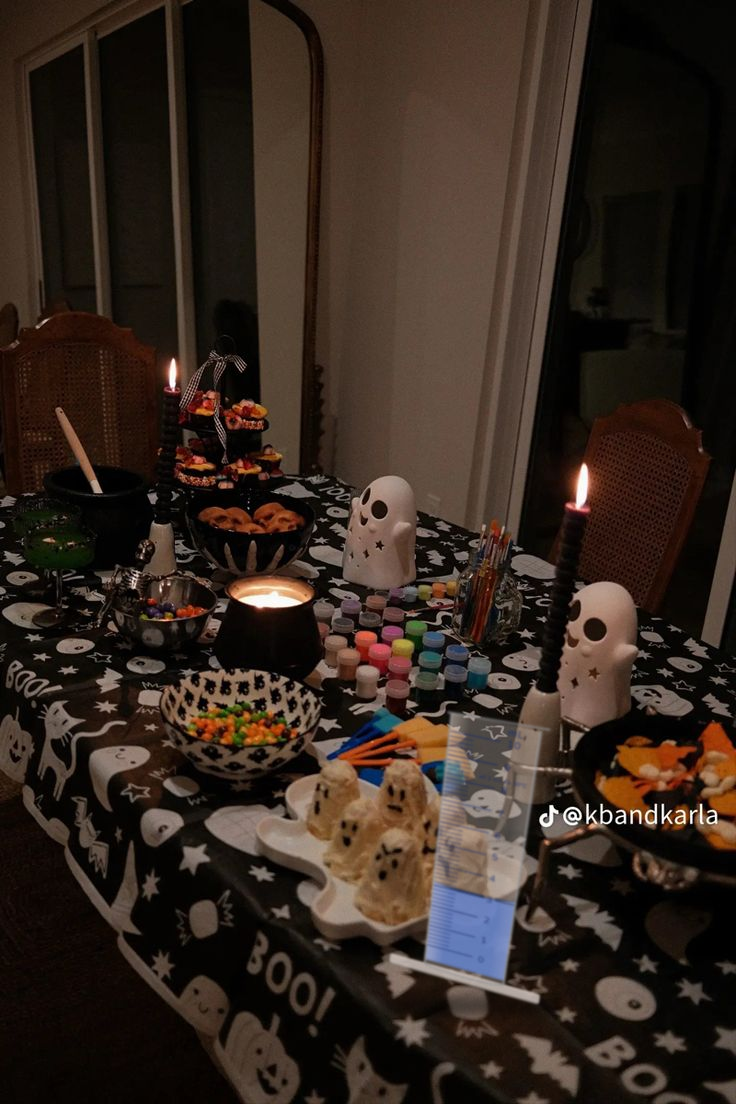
3 mL
